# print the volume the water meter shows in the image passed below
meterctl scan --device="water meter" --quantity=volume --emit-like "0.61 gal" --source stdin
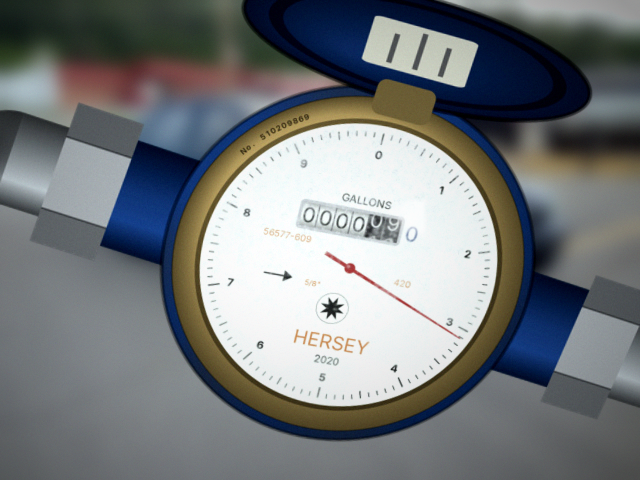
93.1 gal
